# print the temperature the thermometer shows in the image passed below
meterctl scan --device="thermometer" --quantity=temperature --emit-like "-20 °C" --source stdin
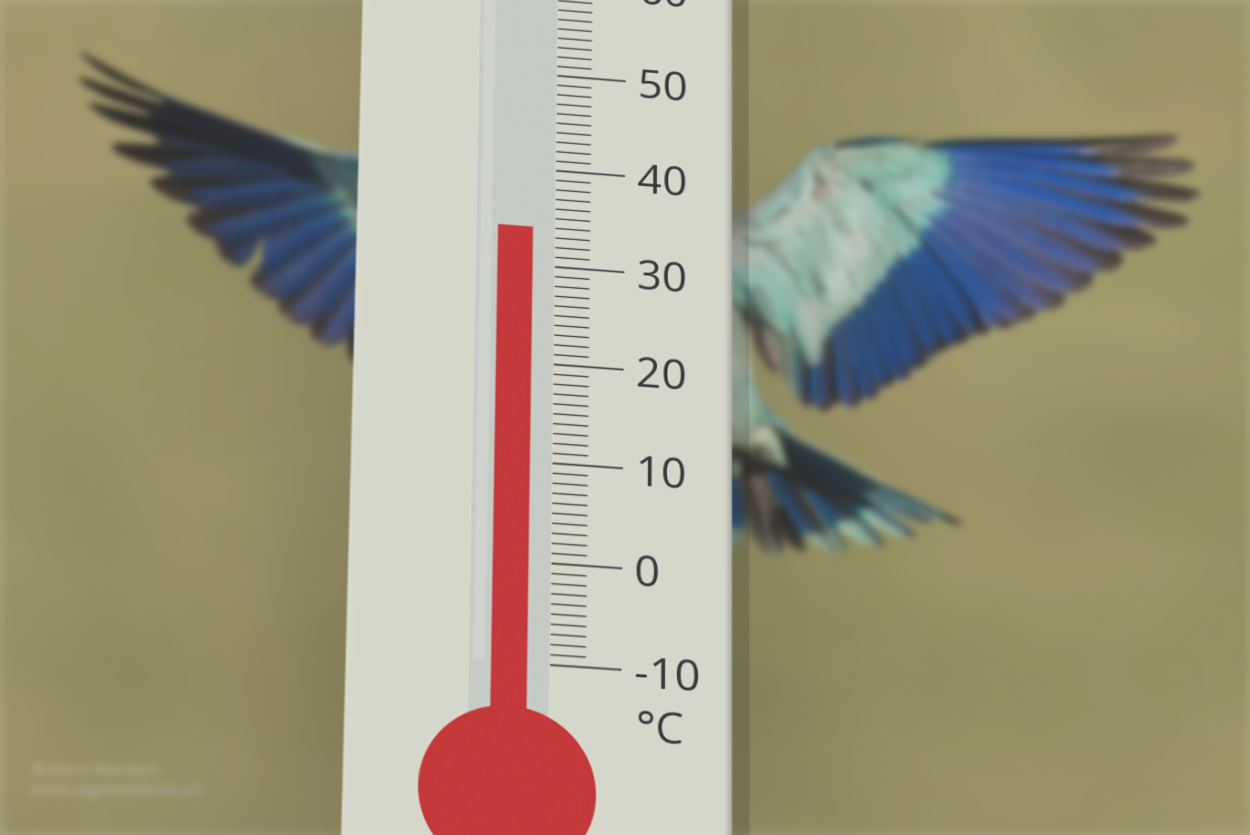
34 °C
